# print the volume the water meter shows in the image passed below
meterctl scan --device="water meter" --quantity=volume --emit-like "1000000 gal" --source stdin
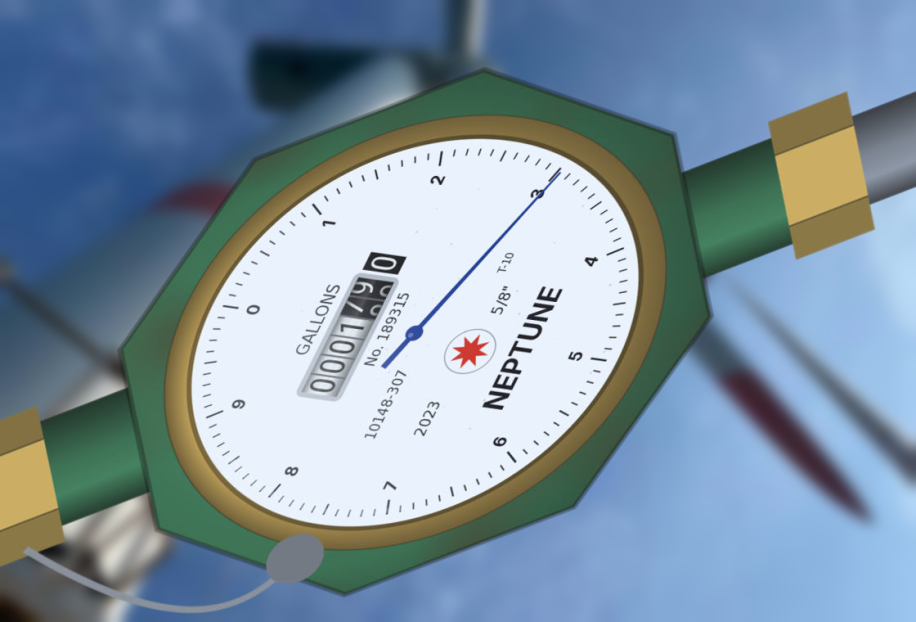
1793.0 gal
